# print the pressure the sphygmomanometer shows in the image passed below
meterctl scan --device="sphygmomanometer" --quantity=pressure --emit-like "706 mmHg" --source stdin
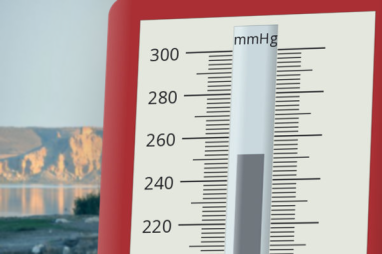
252 mmHg
